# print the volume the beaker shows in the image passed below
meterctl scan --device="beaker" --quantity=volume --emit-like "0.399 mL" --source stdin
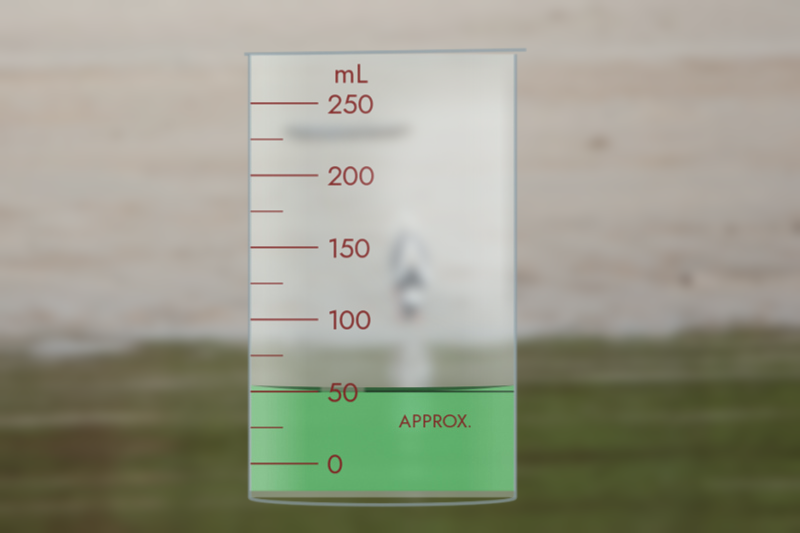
50 mL
